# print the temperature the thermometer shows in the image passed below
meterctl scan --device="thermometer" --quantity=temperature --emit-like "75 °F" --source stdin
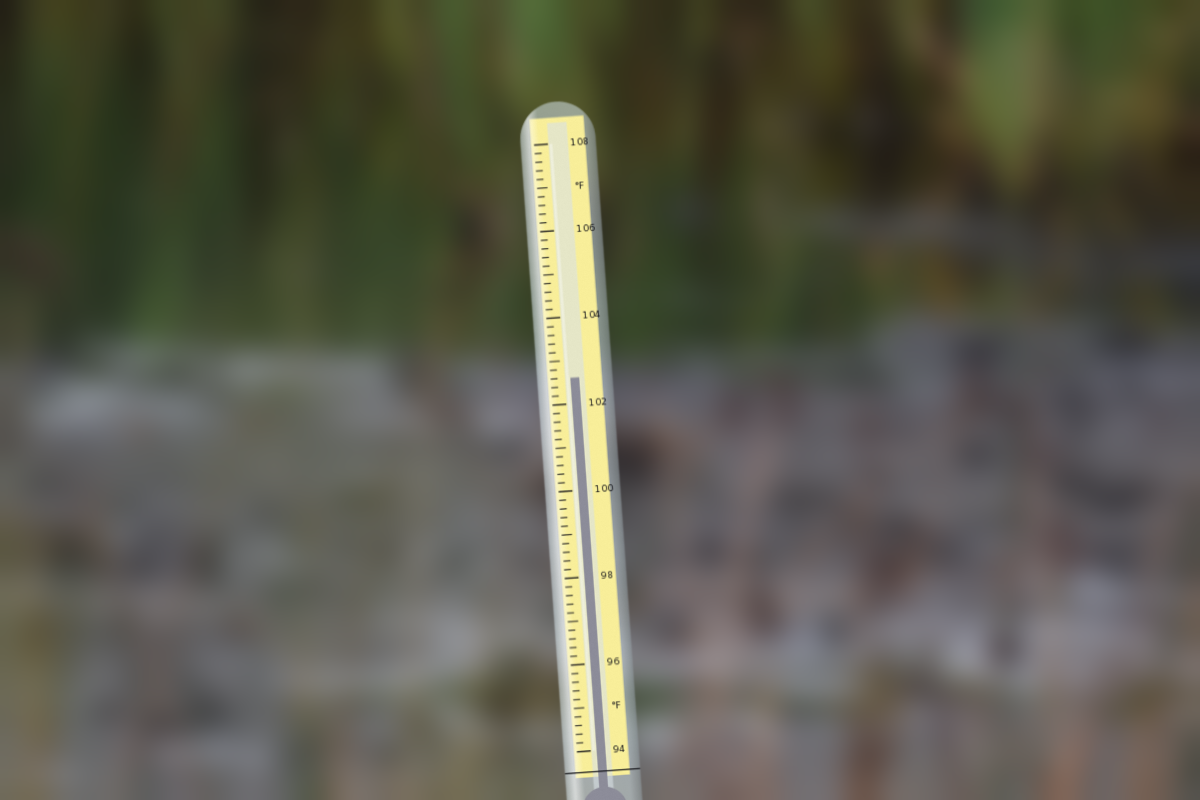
102.6 °F
